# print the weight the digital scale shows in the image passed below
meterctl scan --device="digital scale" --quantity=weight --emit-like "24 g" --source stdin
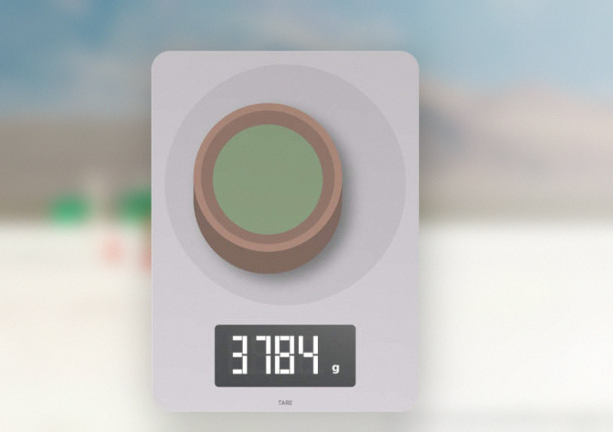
3784 g
